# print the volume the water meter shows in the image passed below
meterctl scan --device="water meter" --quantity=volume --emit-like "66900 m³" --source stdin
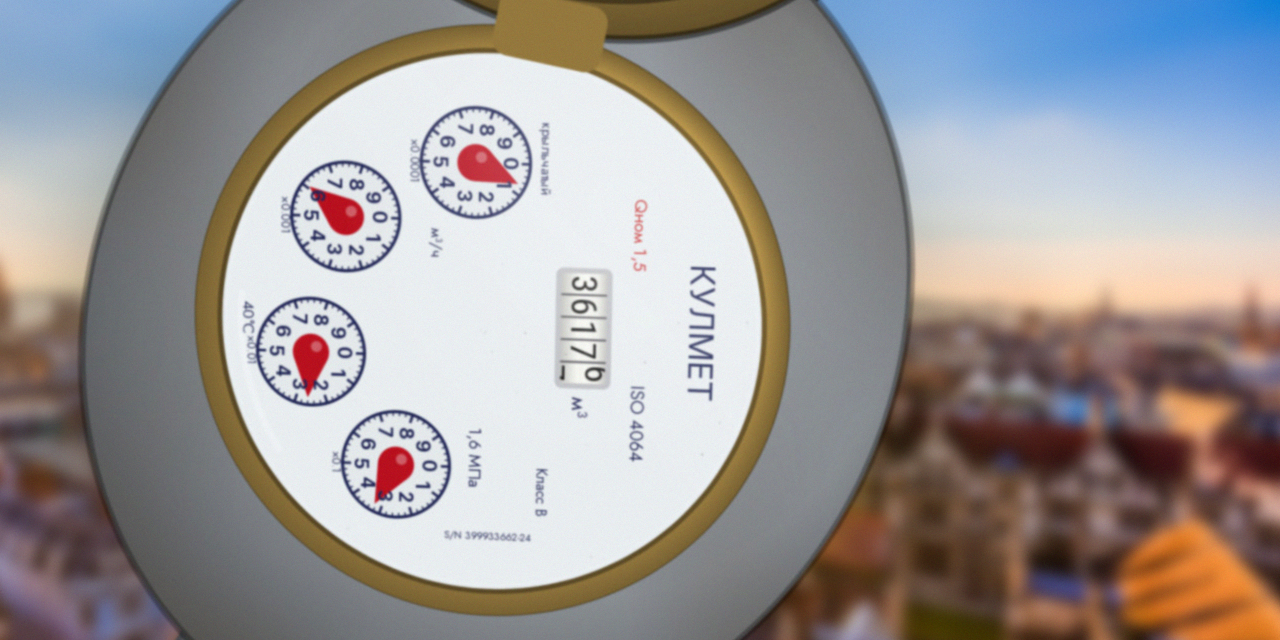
36176.3260 m³
